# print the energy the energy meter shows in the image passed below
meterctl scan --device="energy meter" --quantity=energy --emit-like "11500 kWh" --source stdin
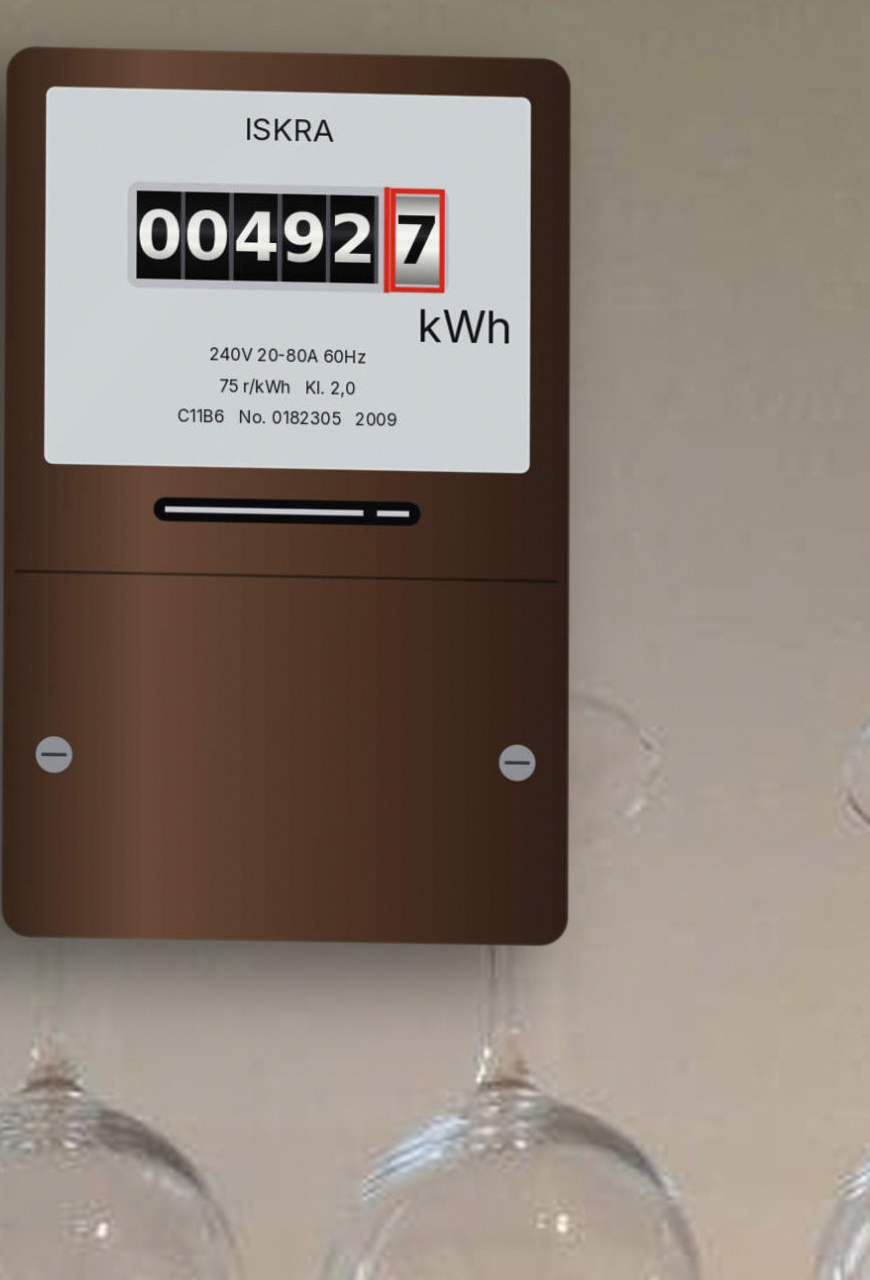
492.7 kWh
